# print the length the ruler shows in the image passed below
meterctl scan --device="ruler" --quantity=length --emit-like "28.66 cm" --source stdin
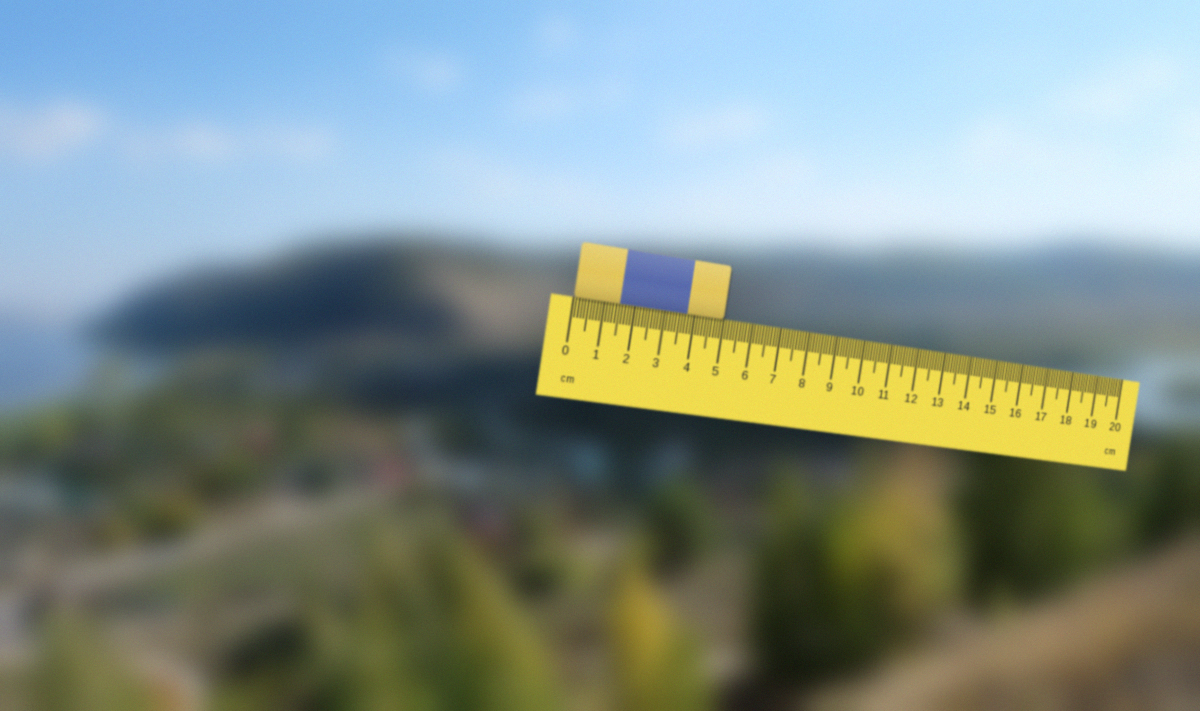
5 cm
